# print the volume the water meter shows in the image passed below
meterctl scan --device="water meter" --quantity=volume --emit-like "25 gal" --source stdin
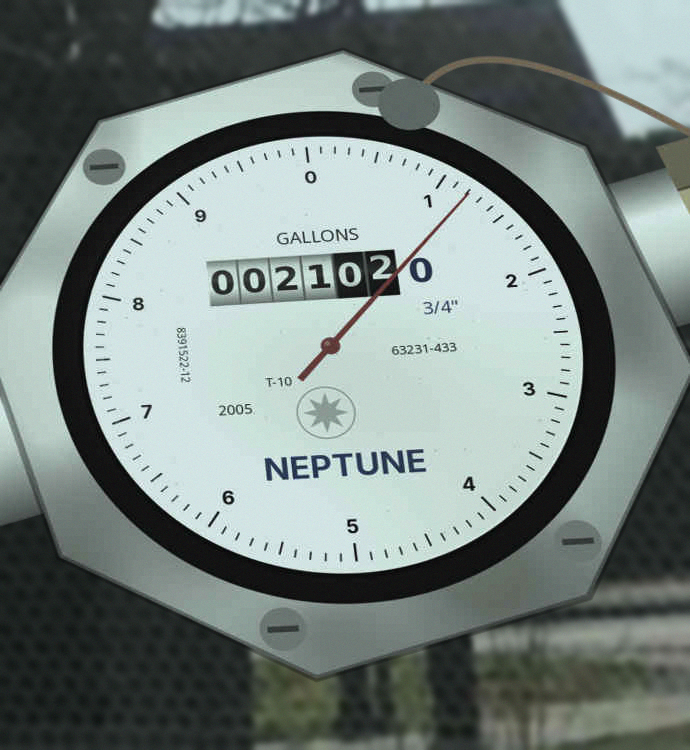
21021.2 gal
